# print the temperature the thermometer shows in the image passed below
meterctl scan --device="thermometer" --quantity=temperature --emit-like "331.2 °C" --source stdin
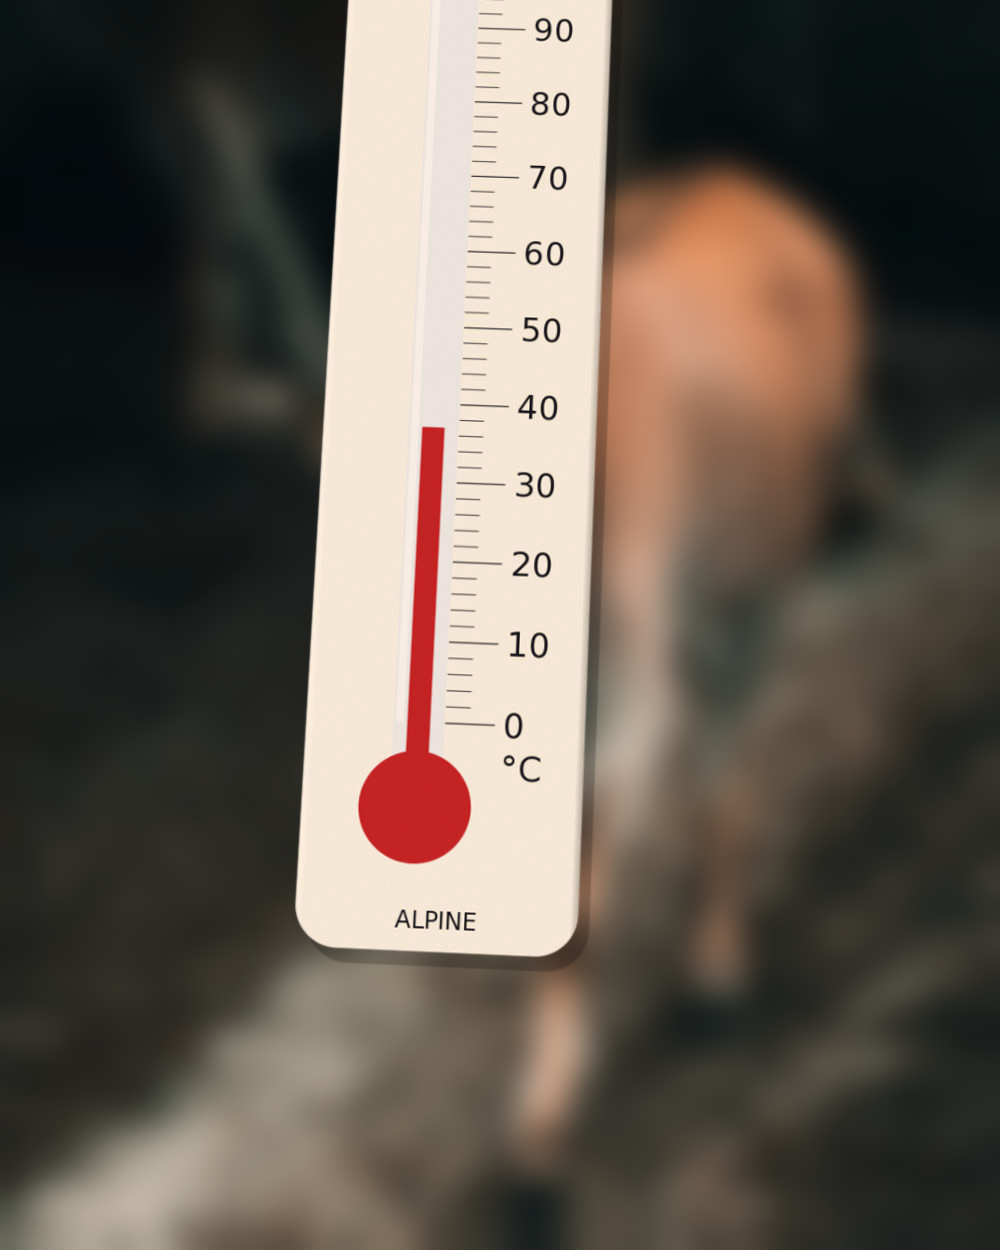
37 °C
